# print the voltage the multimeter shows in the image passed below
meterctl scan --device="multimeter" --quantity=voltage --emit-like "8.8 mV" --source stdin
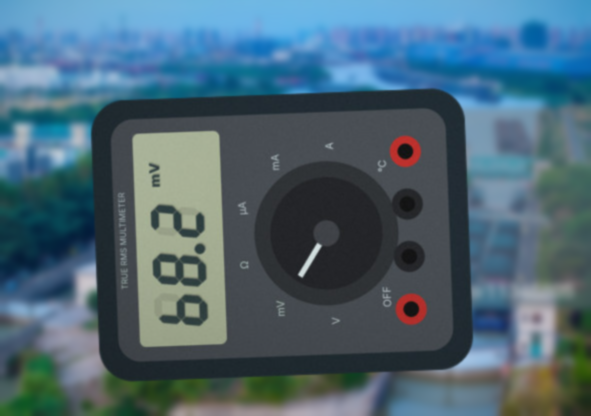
68.2 mV
